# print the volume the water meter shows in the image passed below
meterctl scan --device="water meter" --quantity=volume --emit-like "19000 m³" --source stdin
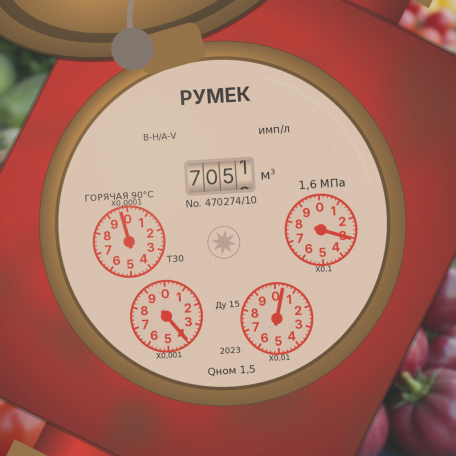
7051.3039 m³
